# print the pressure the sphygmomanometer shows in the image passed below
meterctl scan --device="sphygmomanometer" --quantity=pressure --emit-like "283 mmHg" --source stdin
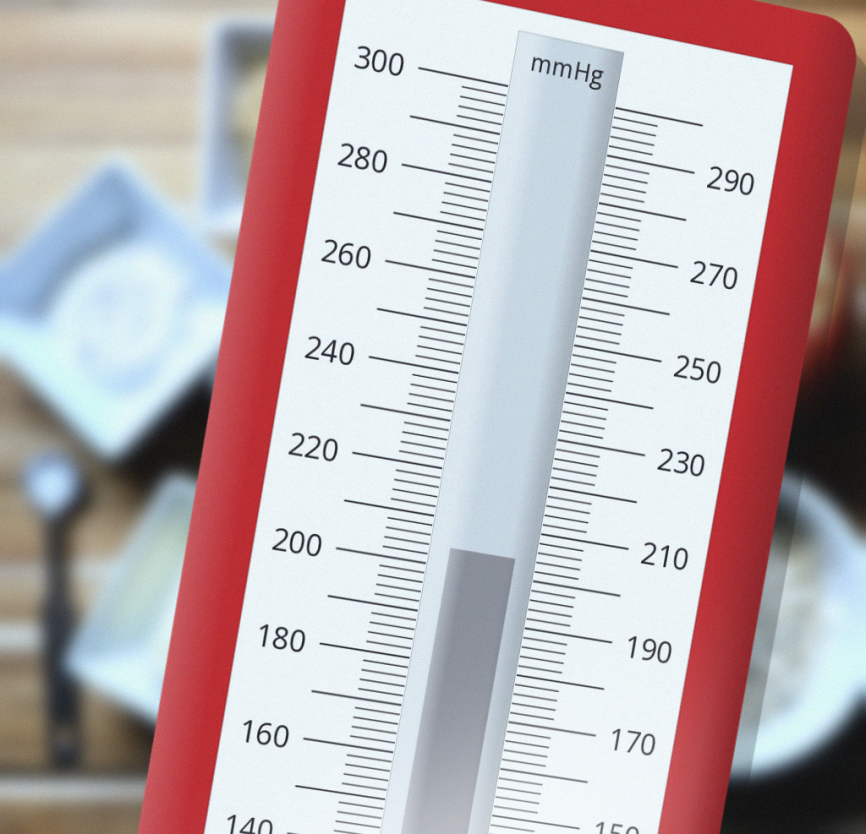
204 mmHg
